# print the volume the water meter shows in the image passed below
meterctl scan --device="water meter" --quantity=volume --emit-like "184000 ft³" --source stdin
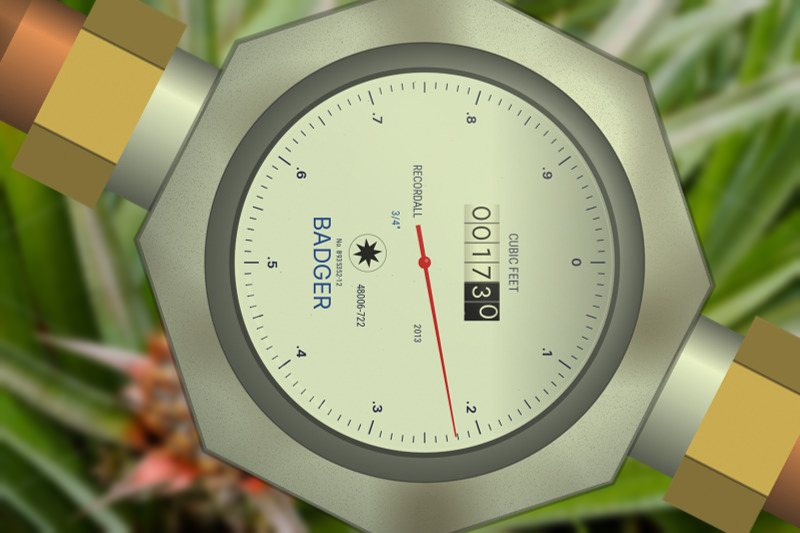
1730.22 ft³
